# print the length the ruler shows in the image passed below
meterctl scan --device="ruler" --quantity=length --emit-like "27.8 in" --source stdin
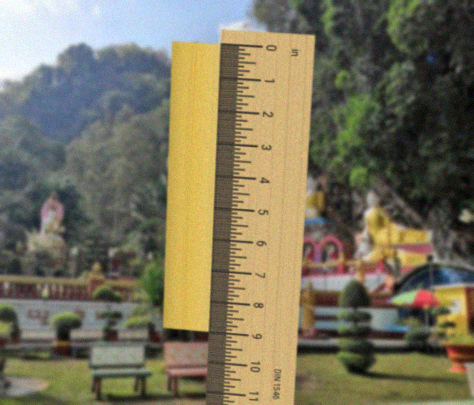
9 in
